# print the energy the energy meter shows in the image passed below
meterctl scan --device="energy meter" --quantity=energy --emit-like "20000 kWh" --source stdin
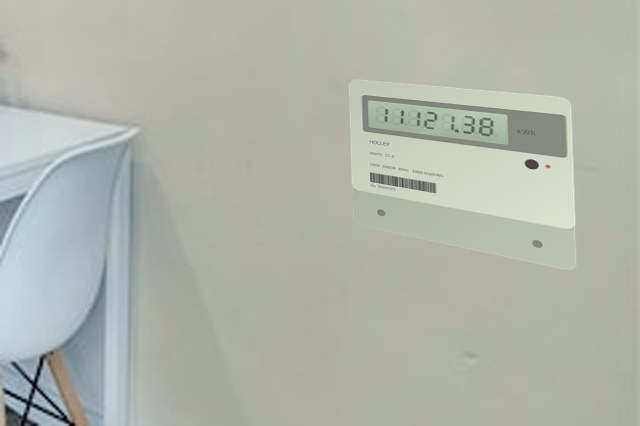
11121.38 kWh
